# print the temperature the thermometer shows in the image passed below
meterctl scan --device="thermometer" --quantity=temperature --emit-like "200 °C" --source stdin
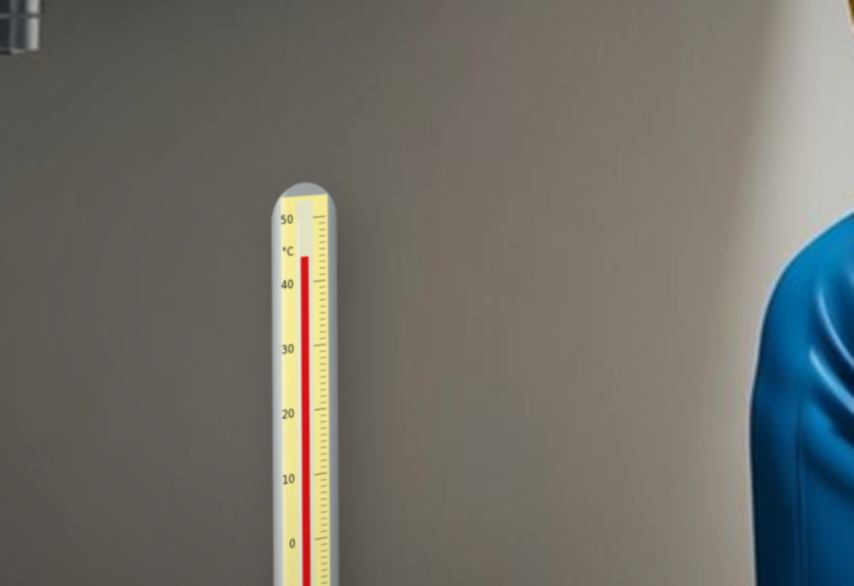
44 °C
